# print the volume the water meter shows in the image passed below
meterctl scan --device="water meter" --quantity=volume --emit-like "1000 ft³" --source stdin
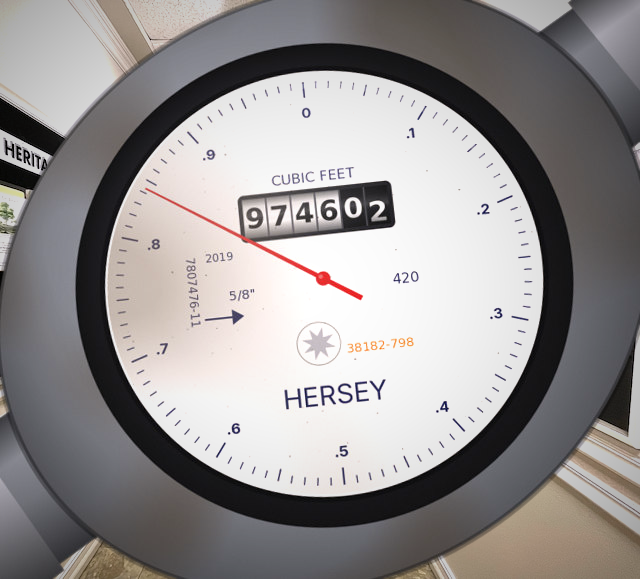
974601.84 ft³
